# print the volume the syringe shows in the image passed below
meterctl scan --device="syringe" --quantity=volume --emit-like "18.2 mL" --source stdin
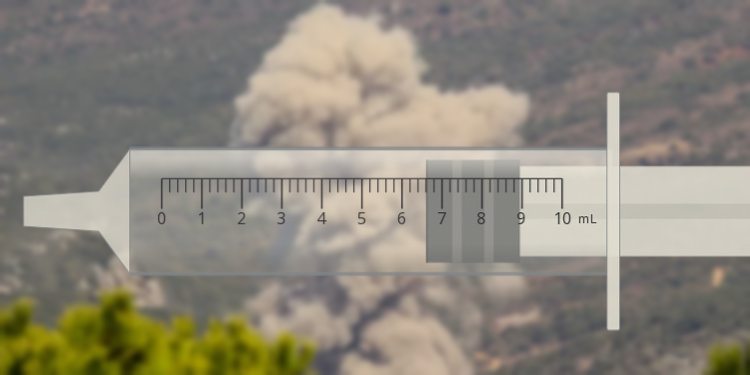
6.6 mL
